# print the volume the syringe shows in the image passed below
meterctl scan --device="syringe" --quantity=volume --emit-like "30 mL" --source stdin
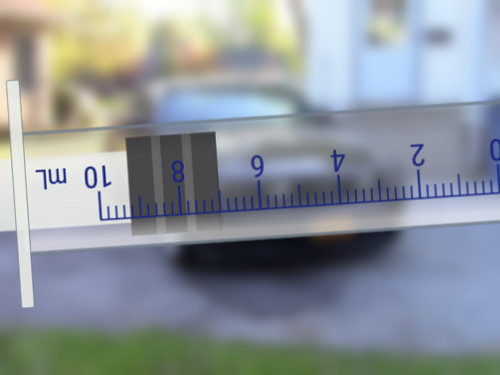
7 mL
